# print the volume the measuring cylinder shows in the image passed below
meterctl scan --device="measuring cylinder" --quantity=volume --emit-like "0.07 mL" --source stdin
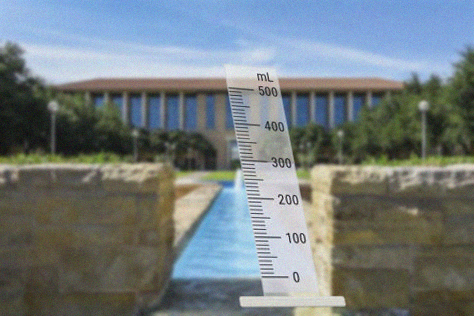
300 mL
